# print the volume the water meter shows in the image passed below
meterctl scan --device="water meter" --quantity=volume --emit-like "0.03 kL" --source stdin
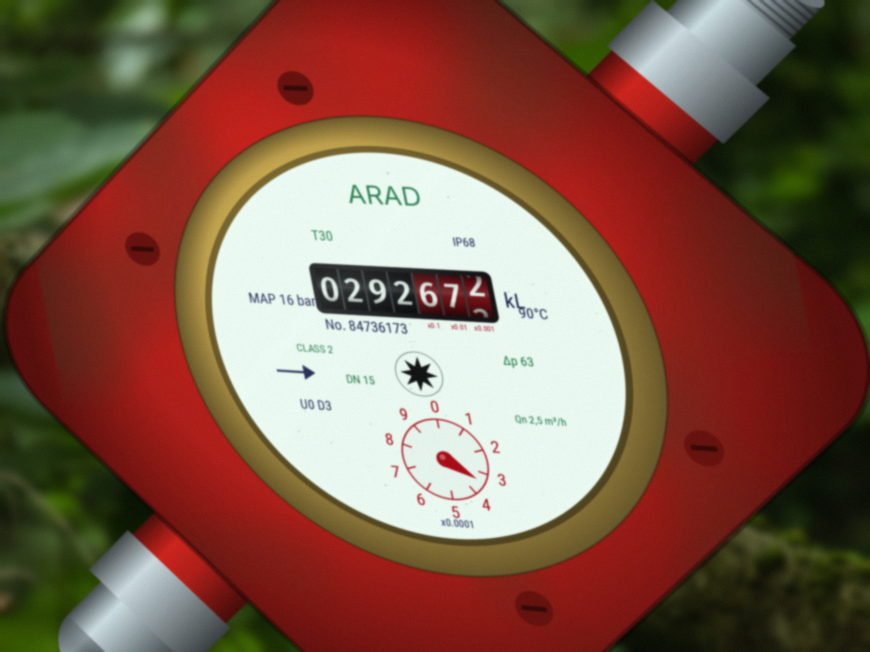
292.6723 kL
